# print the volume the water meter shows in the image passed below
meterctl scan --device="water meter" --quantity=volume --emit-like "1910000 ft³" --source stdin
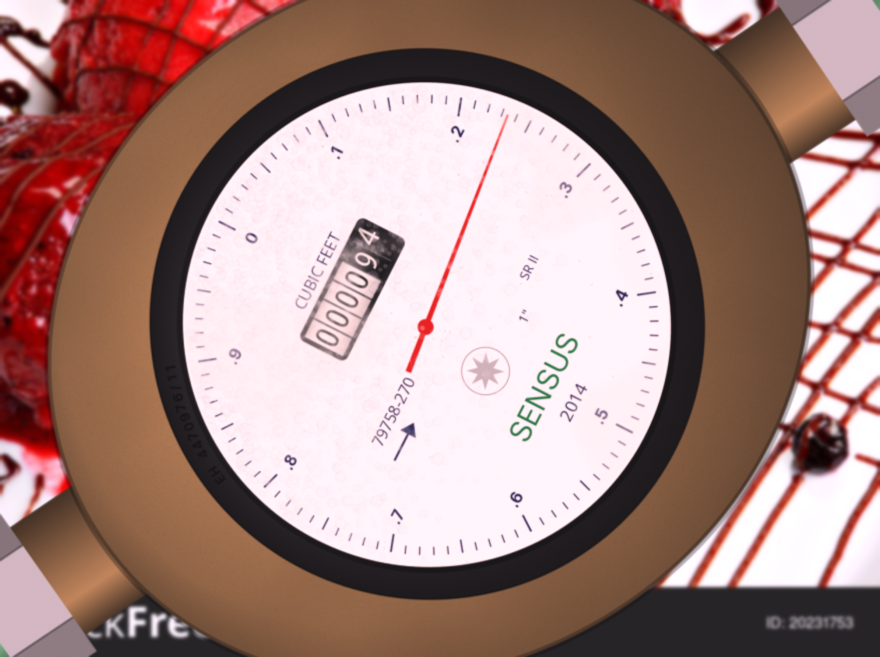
94.23 ft³
